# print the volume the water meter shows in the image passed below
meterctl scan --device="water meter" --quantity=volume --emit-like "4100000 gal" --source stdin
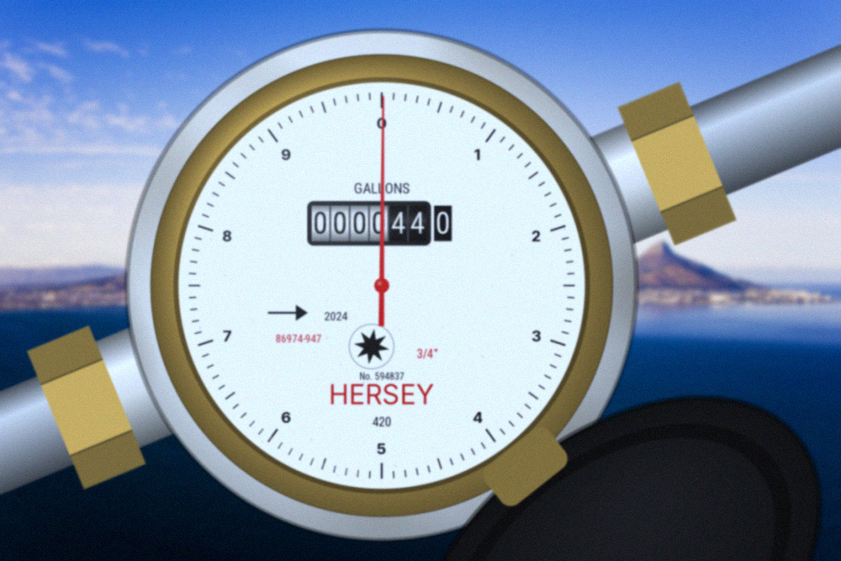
440.0 gal
